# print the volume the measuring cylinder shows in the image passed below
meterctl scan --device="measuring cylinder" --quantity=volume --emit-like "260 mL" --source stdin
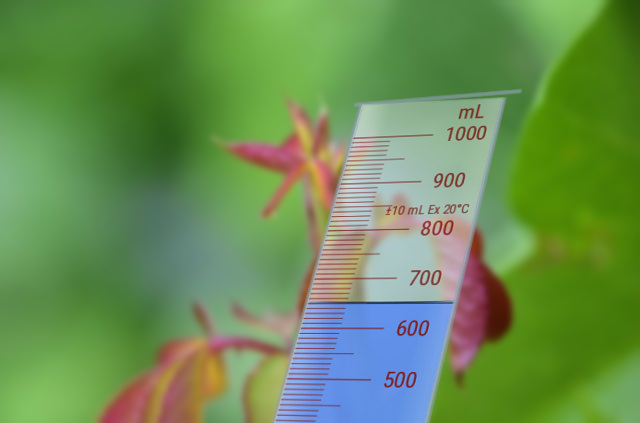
650 mL
